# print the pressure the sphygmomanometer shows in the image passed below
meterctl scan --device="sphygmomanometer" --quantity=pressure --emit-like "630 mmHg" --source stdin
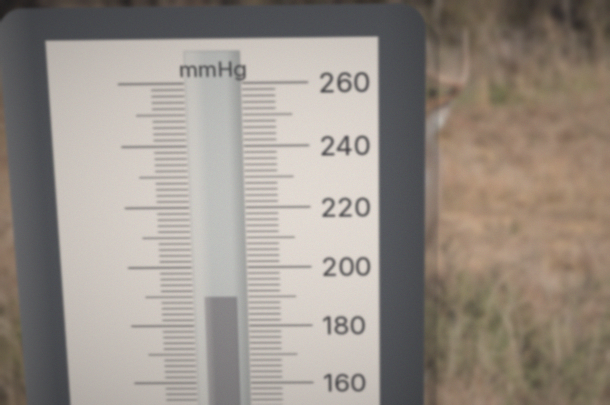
190 mmHg
